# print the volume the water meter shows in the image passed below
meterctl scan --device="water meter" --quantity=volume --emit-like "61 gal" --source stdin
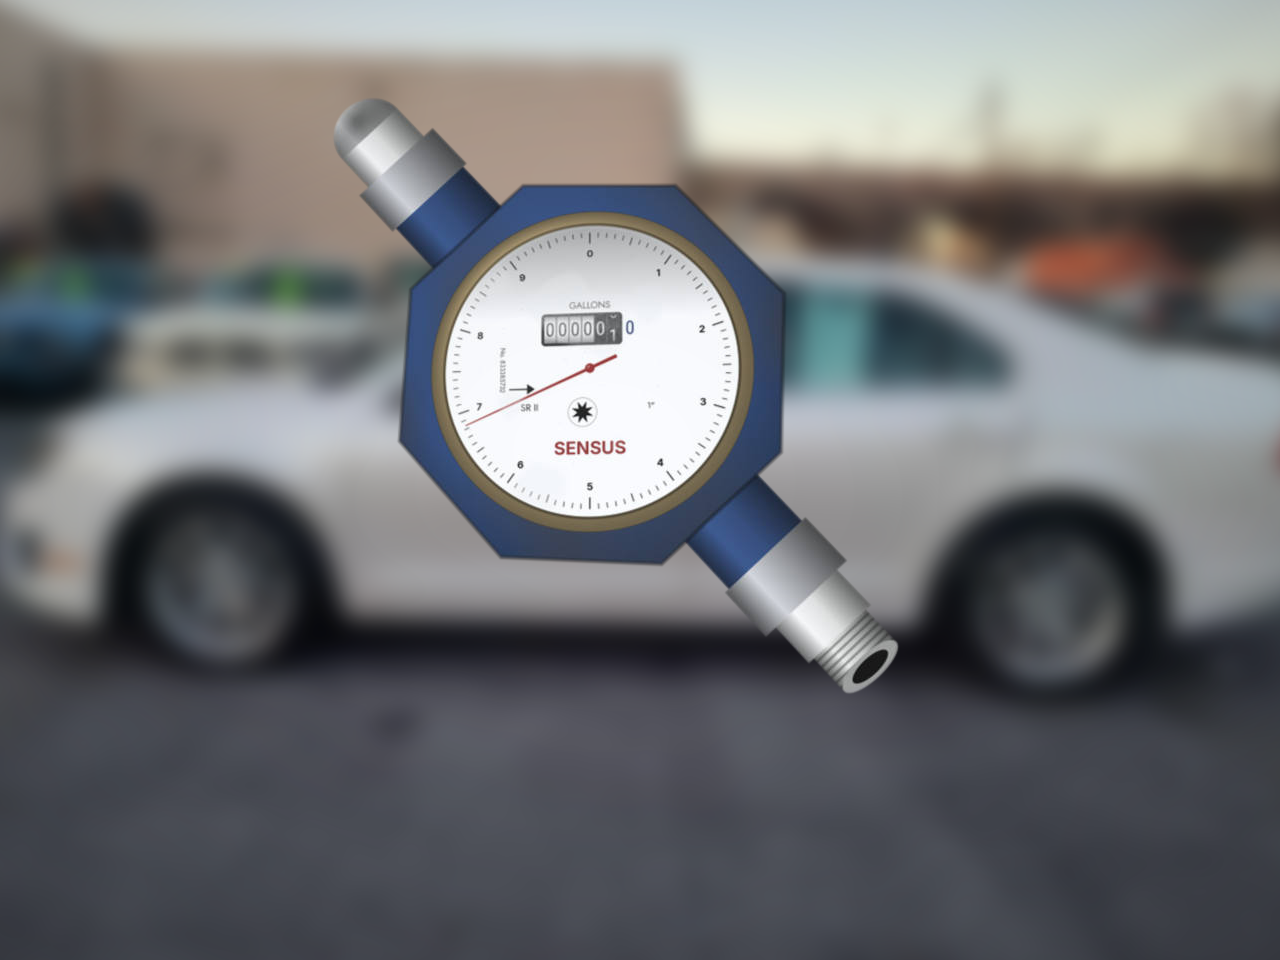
6.8 gal
